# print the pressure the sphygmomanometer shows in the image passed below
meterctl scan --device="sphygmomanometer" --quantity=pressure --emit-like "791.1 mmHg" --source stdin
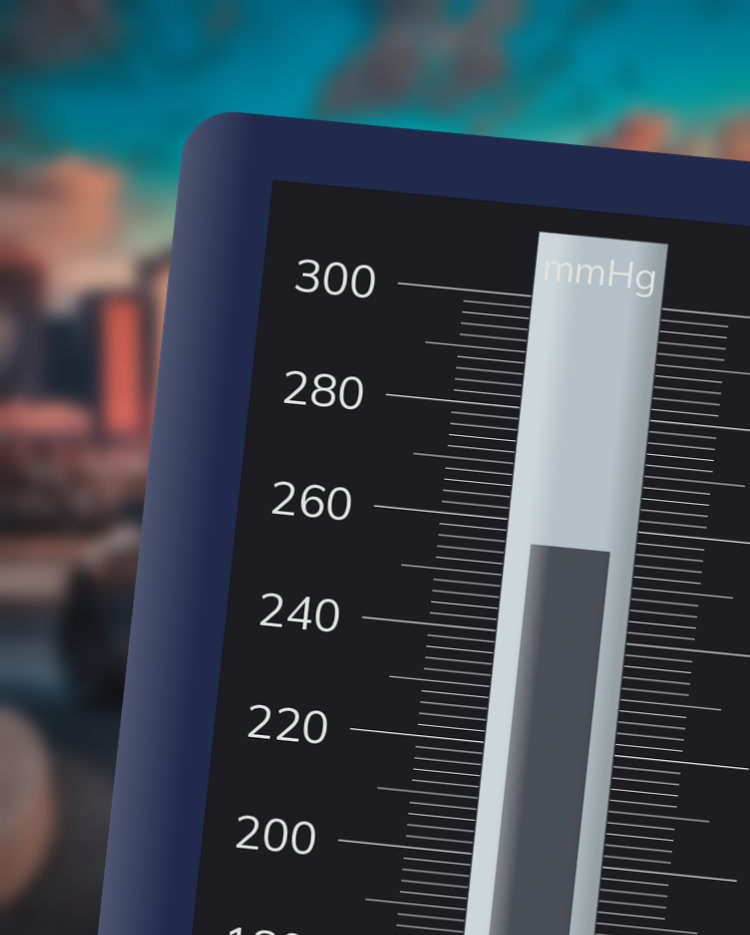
256 mmHg
